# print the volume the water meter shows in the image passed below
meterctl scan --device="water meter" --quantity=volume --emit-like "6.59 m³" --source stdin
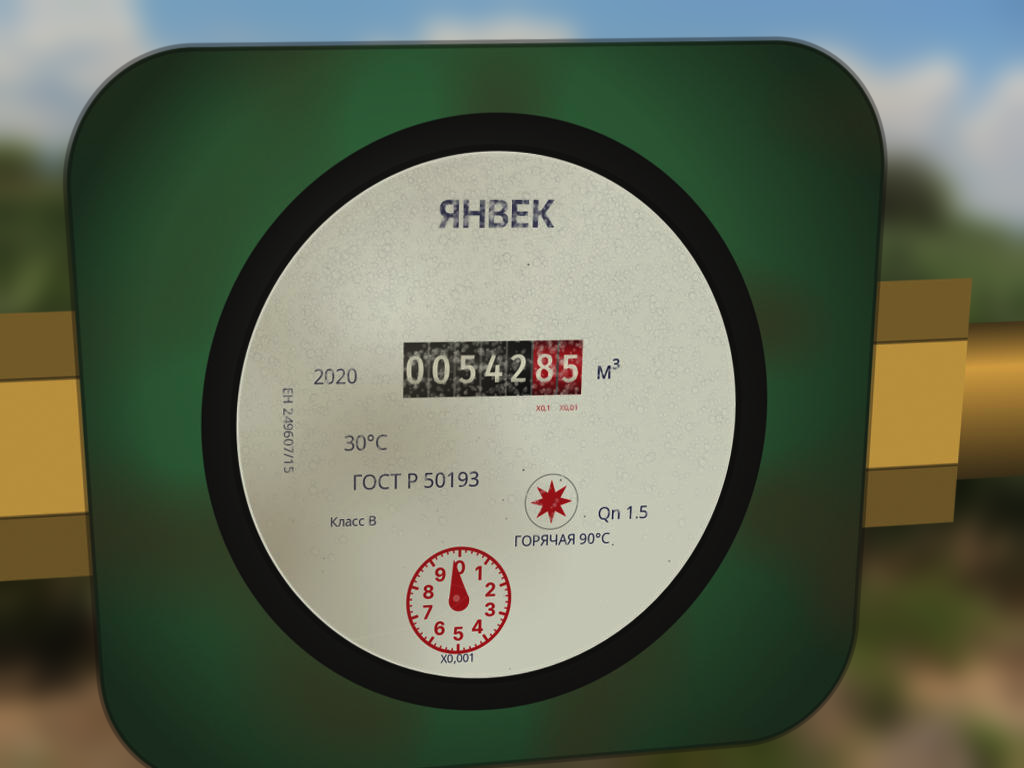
542.849 m³
